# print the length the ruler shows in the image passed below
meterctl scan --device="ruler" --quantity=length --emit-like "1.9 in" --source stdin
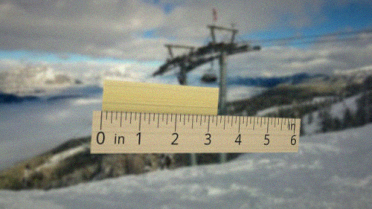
3.25 in
